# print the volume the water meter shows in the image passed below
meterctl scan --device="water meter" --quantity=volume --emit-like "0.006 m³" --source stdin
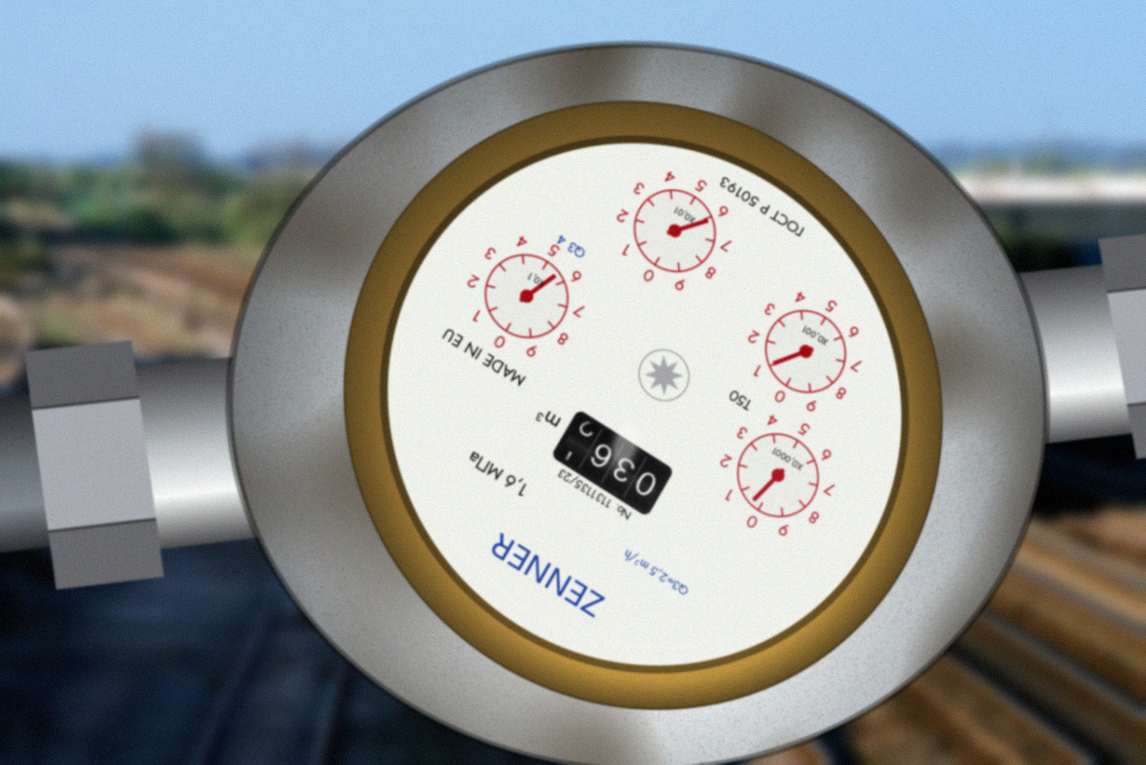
361.5610 m³
